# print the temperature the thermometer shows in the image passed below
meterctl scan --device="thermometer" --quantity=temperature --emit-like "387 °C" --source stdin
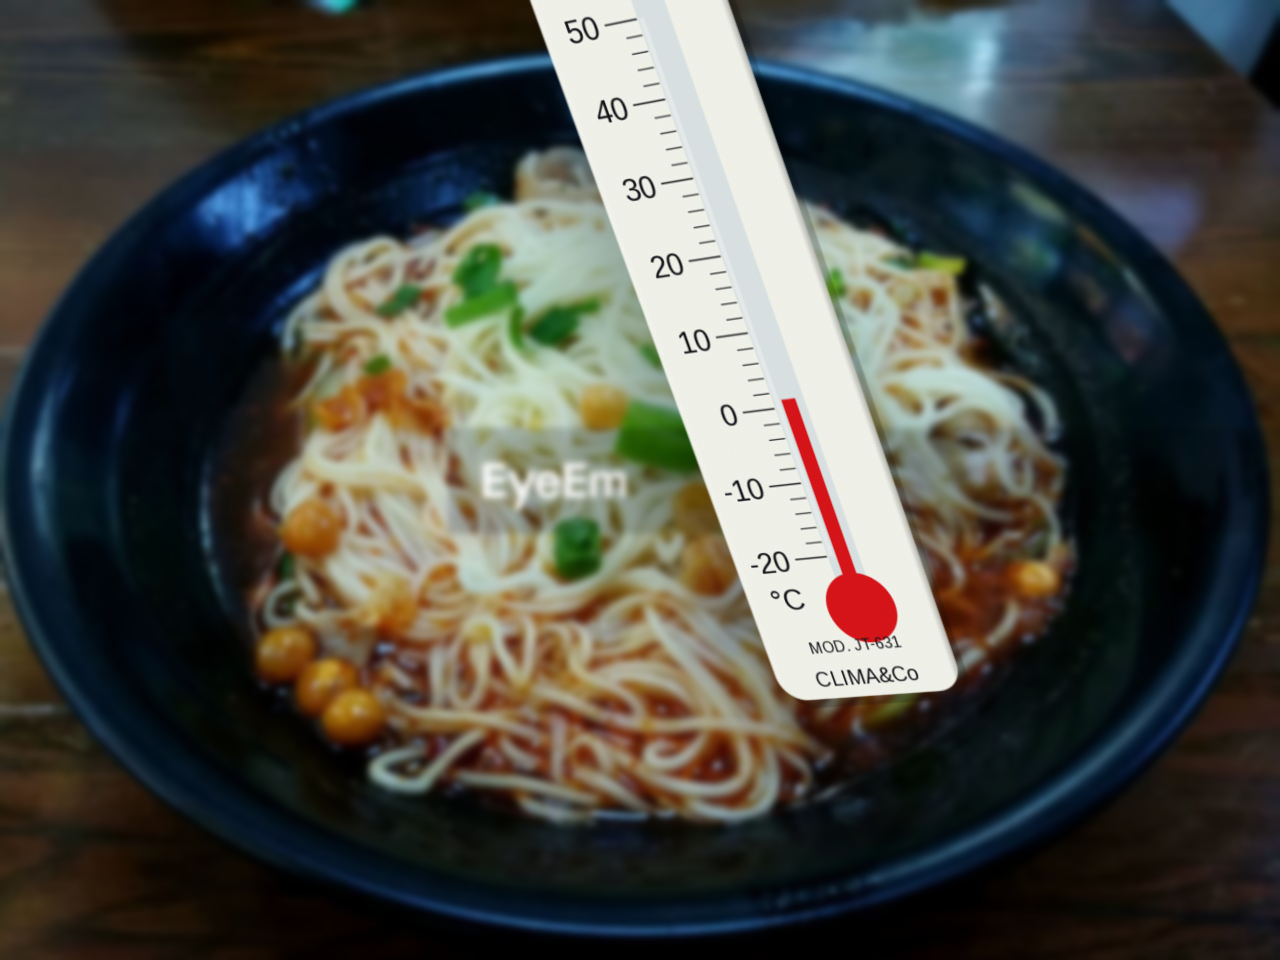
1 °C
